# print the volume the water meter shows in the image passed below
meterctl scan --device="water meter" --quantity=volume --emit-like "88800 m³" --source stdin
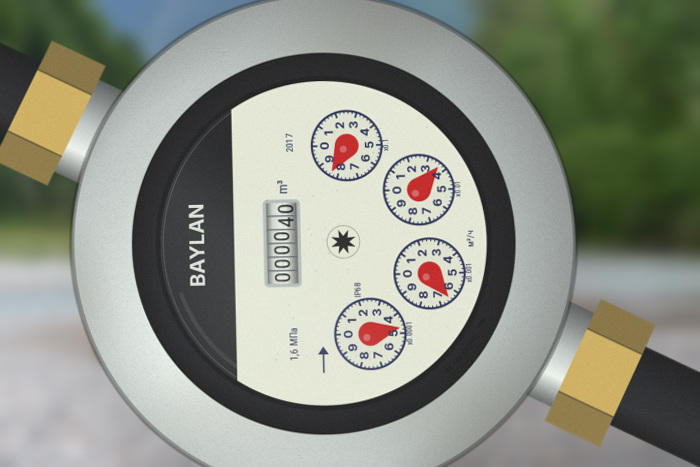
39.8364 m³
